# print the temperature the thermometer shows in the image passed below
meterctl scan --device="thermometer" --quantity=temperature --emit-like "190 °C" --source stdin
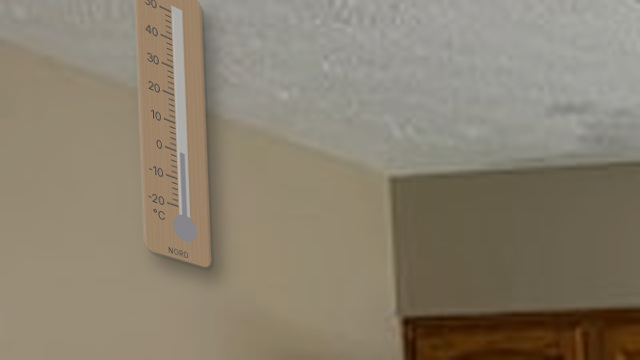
0 °C
